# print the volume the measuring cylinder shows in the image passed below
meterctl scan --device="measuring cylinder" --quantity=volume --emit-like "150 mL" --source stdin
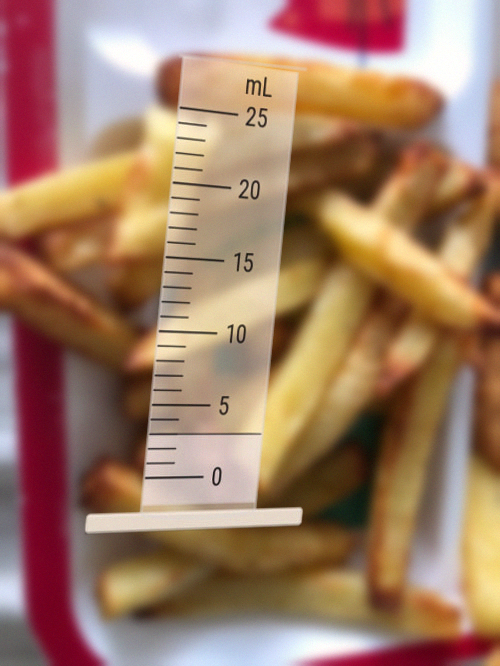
3 mL
